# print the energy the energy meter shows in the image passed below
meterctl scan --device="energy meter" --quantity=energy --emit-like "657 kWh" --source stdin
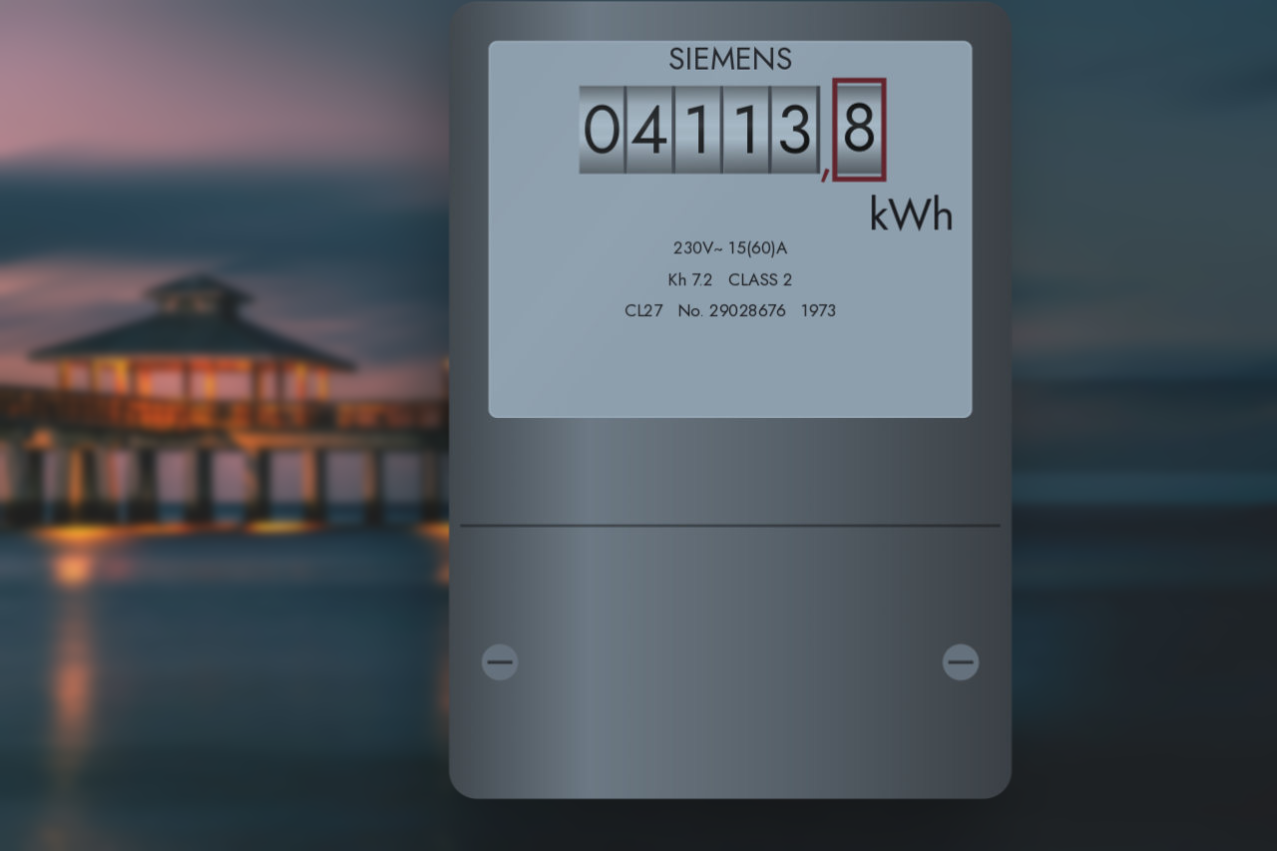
4113.8 kWh
